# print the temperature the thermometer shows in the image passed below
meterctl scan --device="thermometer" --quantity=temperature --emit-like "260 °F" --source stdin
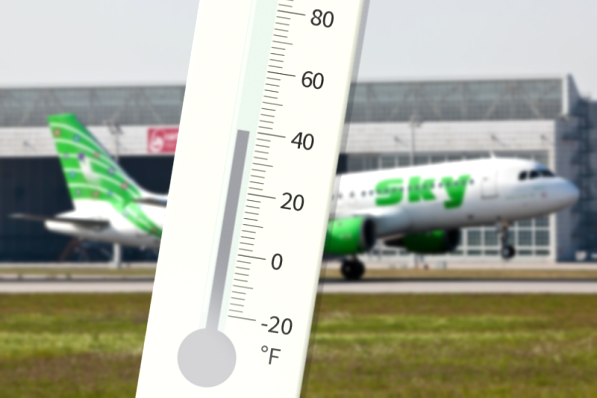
40 °F
